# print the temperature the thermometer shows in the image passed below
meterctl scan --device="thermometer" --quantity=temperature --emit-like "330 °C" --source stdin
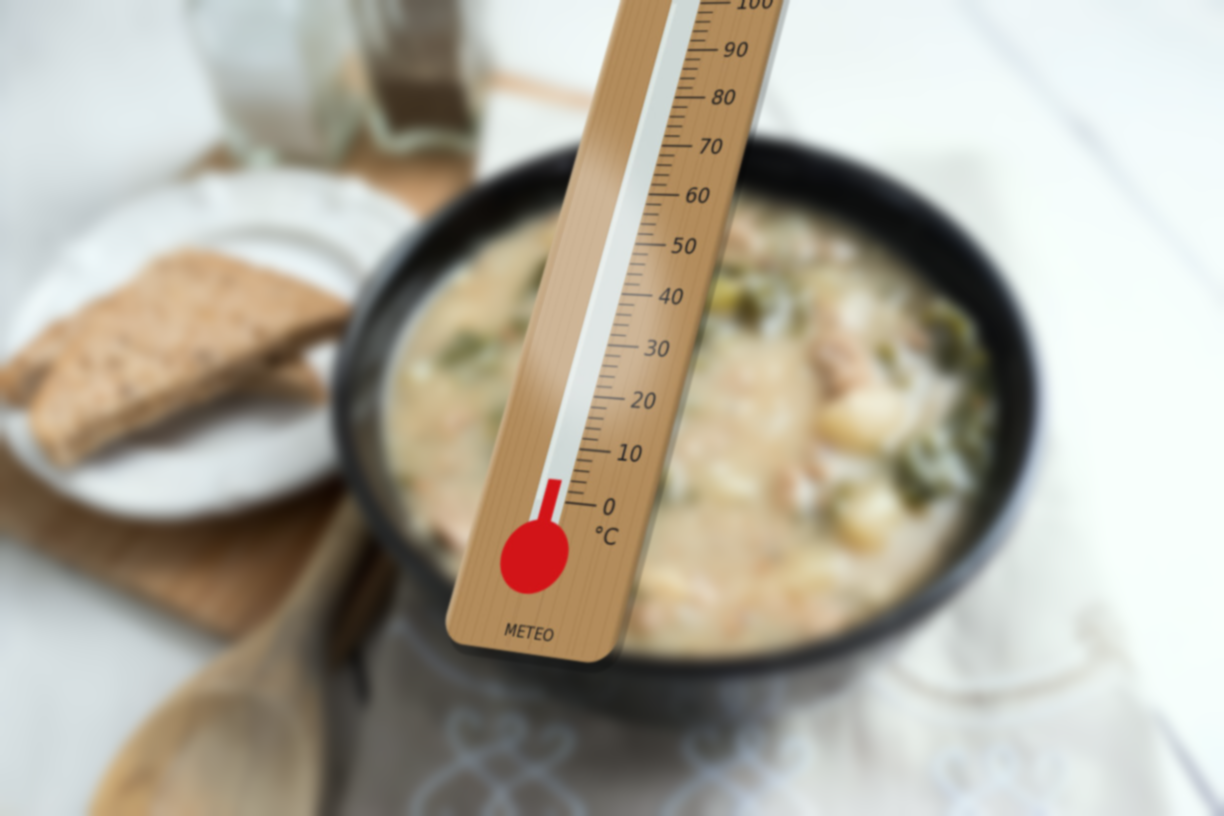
4 °C
